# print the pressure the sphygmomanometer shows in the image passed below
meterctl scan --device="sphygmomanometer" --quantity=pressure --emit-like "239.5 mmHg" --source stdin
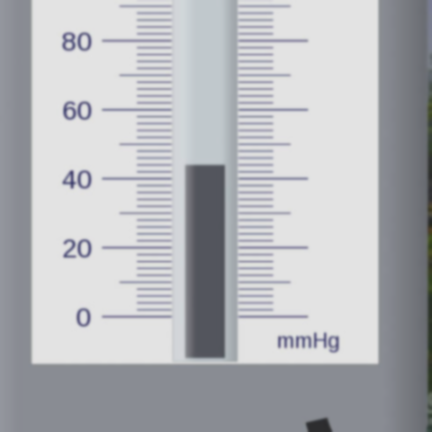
44 mmHg
